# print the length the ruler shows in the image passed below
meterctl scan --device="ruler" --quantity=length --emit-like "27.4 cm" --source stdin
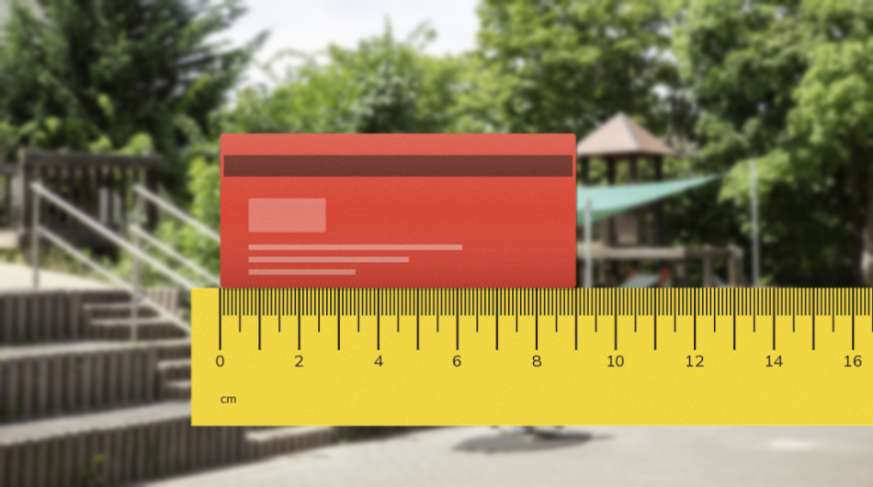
9 cm
